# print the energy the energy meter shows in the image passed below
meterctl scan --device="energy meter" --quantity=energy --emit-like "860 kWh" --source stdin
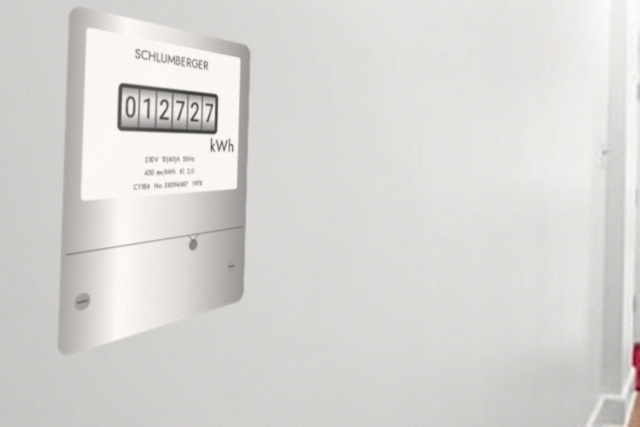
12727 kWh
